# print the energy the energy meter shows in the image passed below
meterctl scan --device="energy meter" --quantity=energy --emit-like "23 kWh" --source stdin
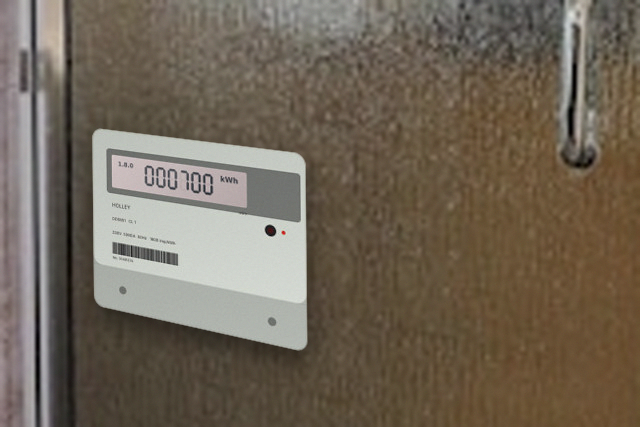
700 kWh
